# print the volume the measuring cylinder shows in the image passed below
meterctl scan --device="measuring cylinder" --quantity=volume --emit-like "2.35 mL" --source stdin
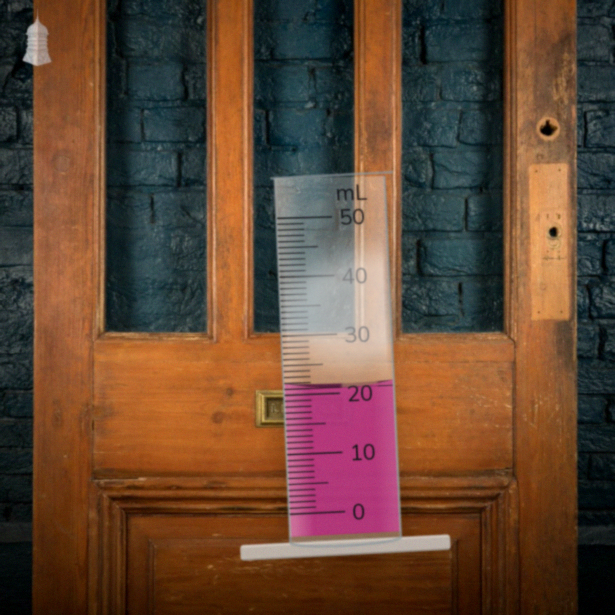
21 mL
